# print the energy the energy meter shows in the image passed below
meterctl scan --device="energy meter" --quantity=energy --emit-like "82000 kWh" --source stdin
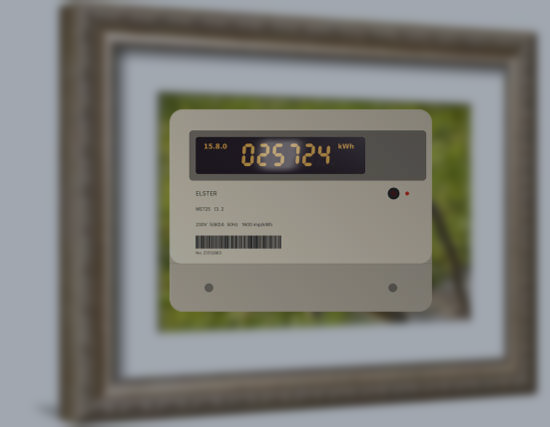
25724 kWh
